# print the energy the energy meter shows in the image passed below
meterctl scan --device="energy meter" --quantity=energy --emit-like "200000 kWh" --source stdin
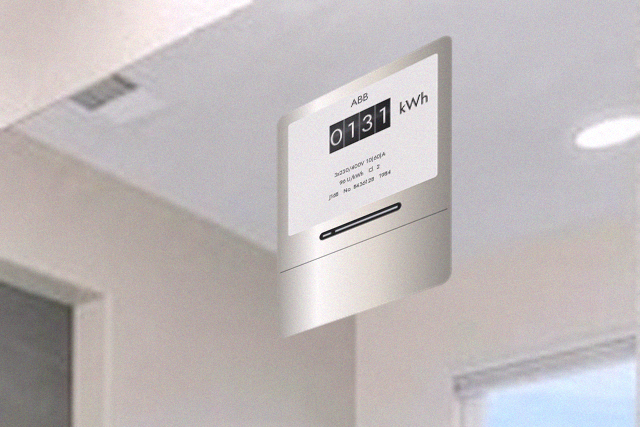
131 kWh
